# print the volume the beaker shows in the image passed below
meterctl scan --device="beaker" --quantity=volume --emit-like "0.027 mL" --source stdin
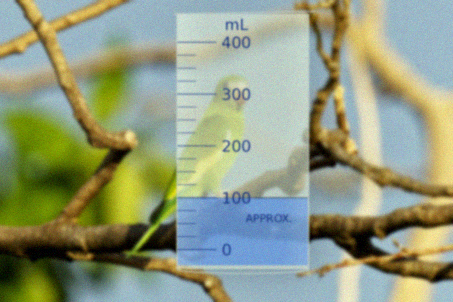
100 mL
